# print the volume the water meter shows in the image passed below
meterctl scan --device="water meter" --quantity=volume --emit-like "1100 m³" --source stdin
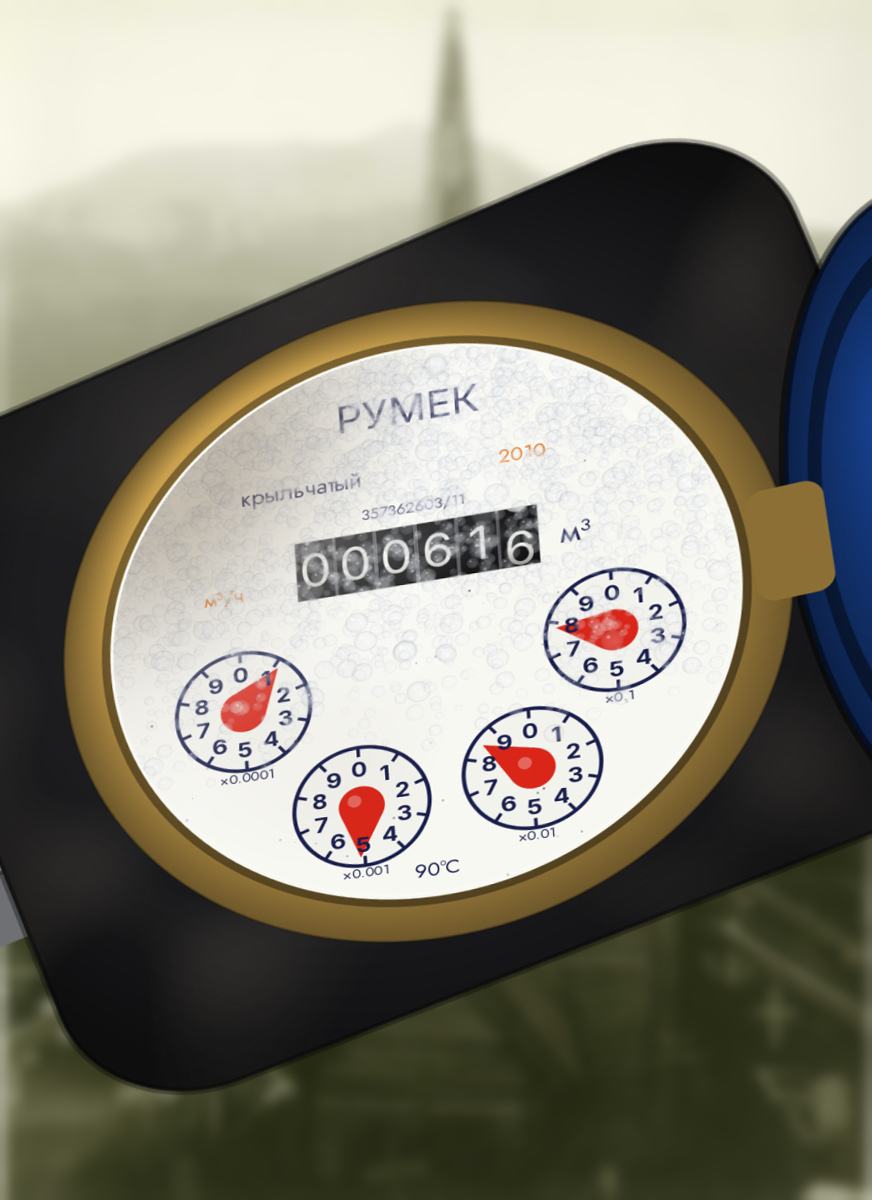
615.7851 m³
